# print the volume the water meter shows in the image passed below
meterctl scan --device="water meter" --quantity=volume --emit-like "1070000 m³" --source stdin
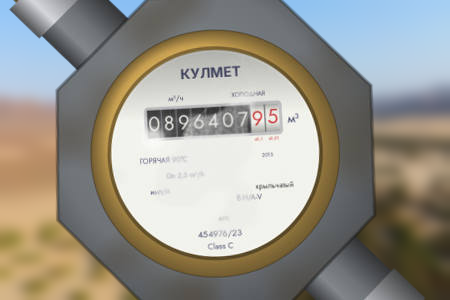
896407.95 m³
